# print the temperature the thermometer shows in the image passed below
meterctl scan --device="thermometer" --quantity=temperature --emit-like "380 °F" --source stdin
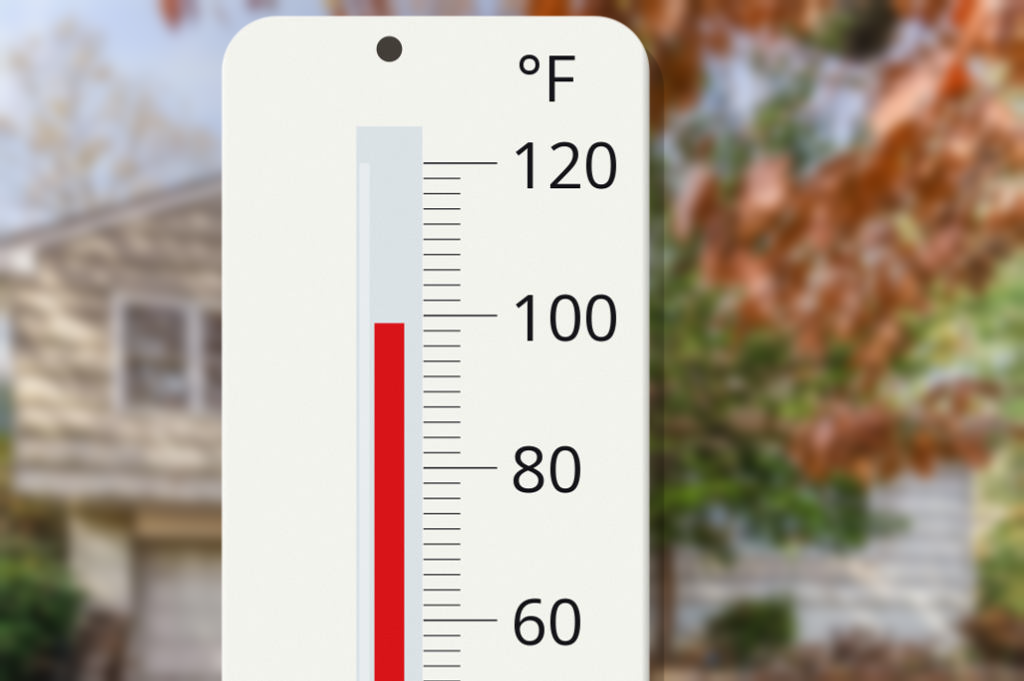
99 °F
